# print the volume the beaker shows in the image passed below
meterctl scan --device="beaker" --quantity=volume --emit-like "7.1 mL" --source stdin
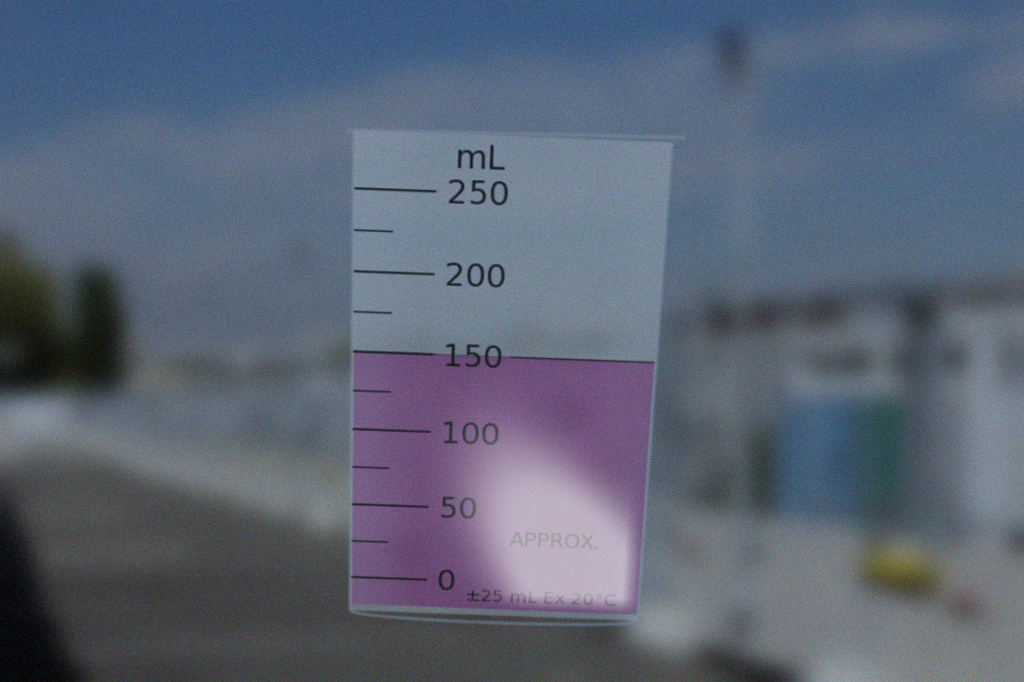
150 mL
